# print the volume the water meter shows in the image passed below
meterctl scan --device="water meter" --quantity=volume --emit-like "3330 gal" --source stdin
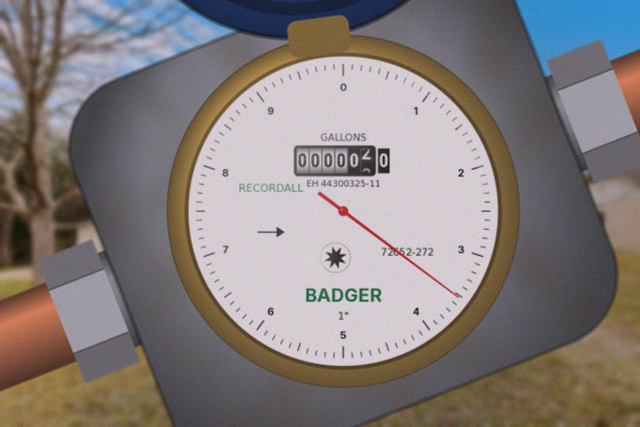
23.5 gal
